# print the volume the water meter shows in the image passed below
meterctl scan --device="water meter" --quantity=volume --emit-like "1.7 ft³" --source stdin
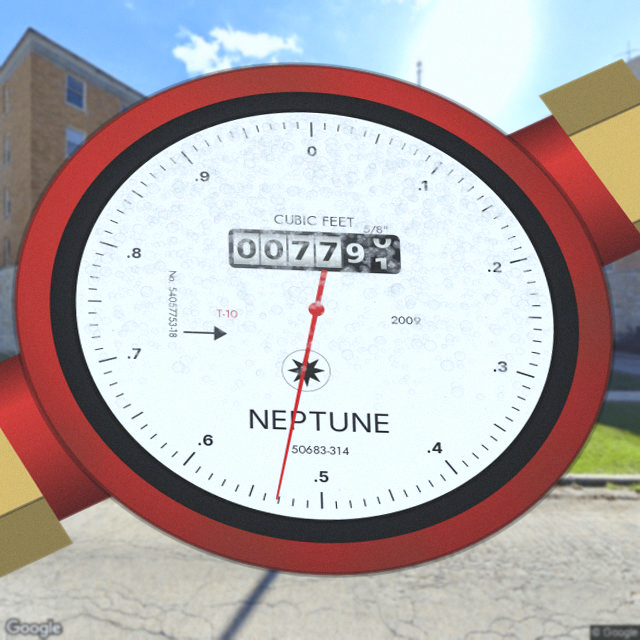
7790.53 ft³
